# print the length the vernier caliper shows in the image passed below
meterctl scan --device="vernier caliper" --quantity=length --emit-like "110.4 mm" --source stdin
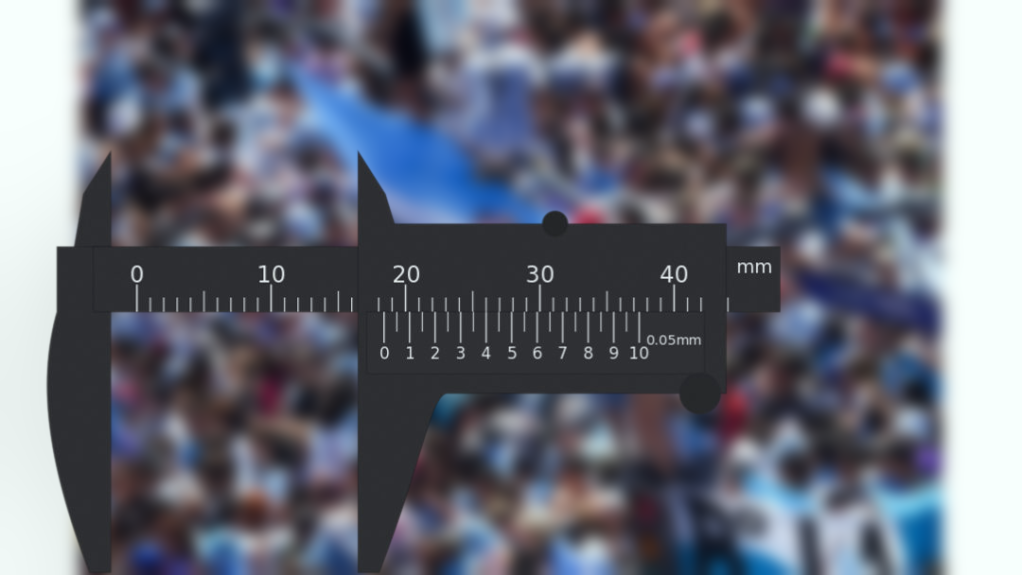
18.4 mm
